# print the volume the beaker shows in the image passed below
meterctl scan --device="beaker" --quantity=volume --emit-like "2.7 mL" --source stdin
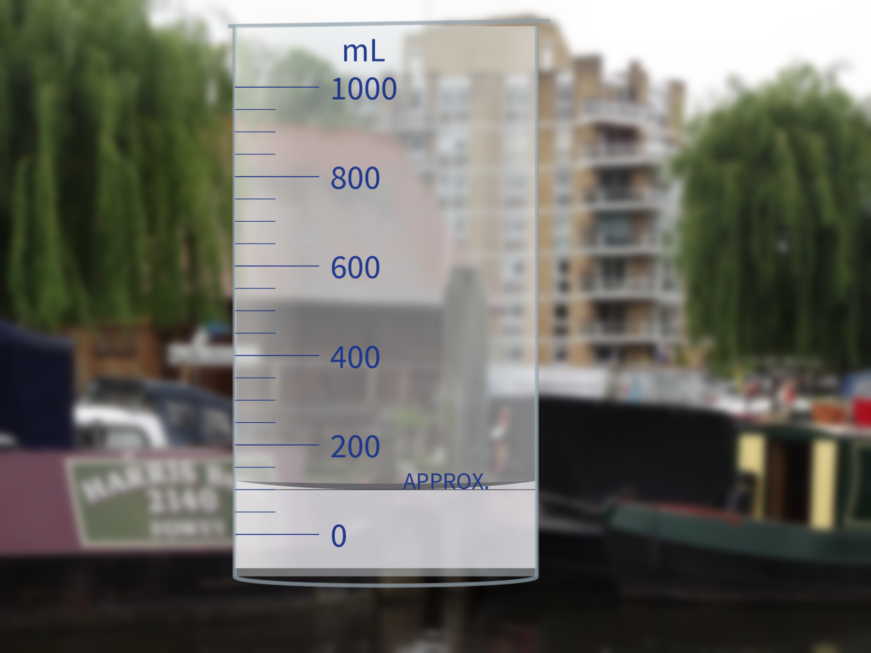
100 mL
